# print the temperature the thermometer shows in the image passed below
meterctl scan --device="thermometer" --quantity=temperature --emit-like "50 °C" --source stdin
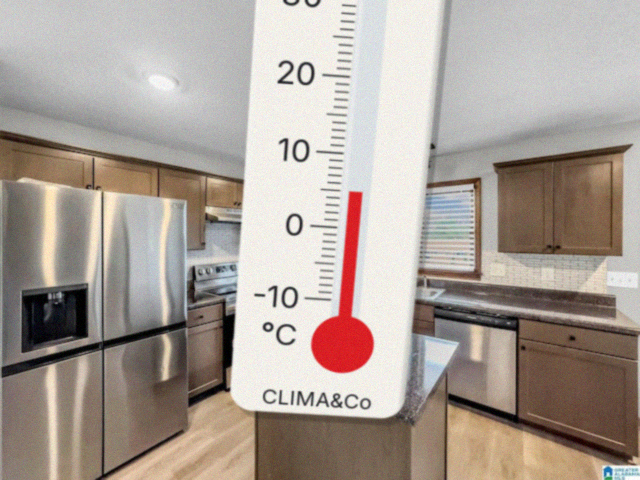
5 °C
